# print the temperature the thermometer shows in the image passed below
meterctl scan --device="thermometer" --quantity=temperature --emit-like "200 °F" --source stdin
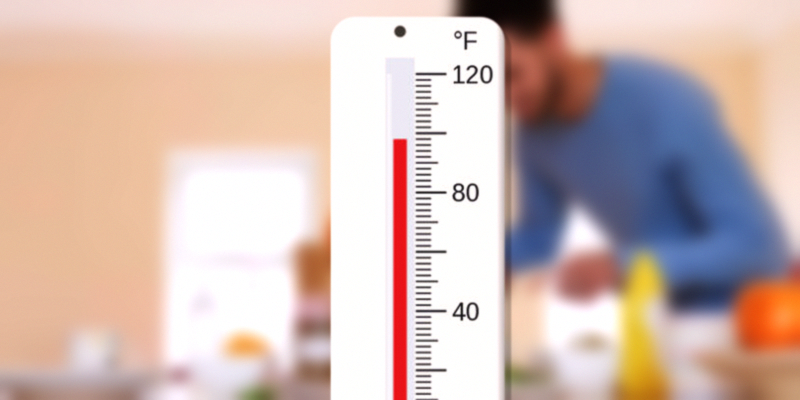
98 °F
